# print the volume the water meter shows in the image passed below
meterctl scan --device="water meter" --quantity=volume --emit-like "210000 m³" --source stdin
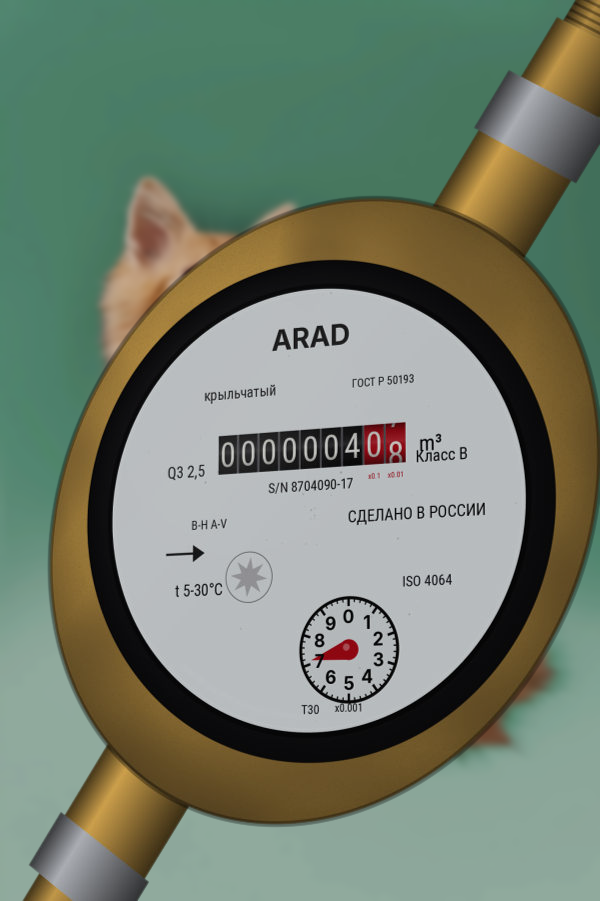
4.077 m³
